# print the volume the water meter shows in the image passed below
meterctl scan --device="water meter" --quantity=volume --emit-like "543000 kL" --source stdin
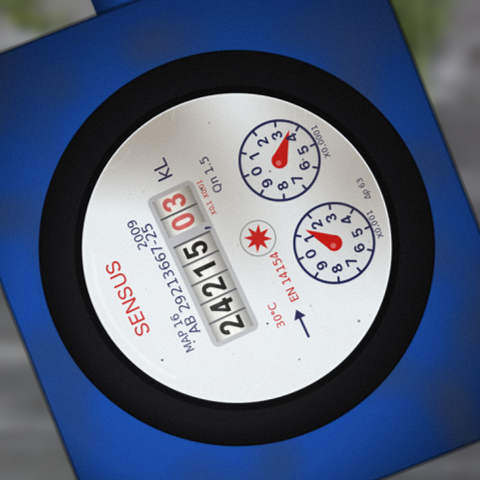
24215.0313 kL
